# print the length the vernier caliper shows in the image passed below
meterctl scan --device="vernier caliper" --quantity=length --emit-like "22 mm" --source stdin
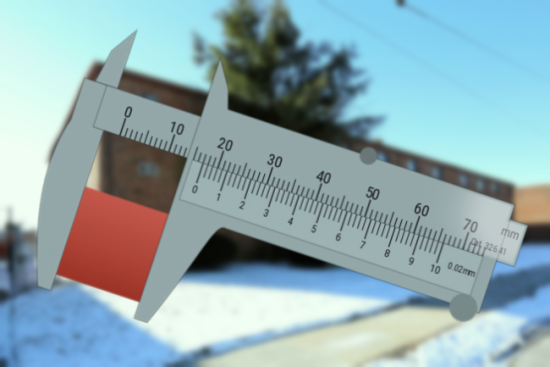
17.0 mm
